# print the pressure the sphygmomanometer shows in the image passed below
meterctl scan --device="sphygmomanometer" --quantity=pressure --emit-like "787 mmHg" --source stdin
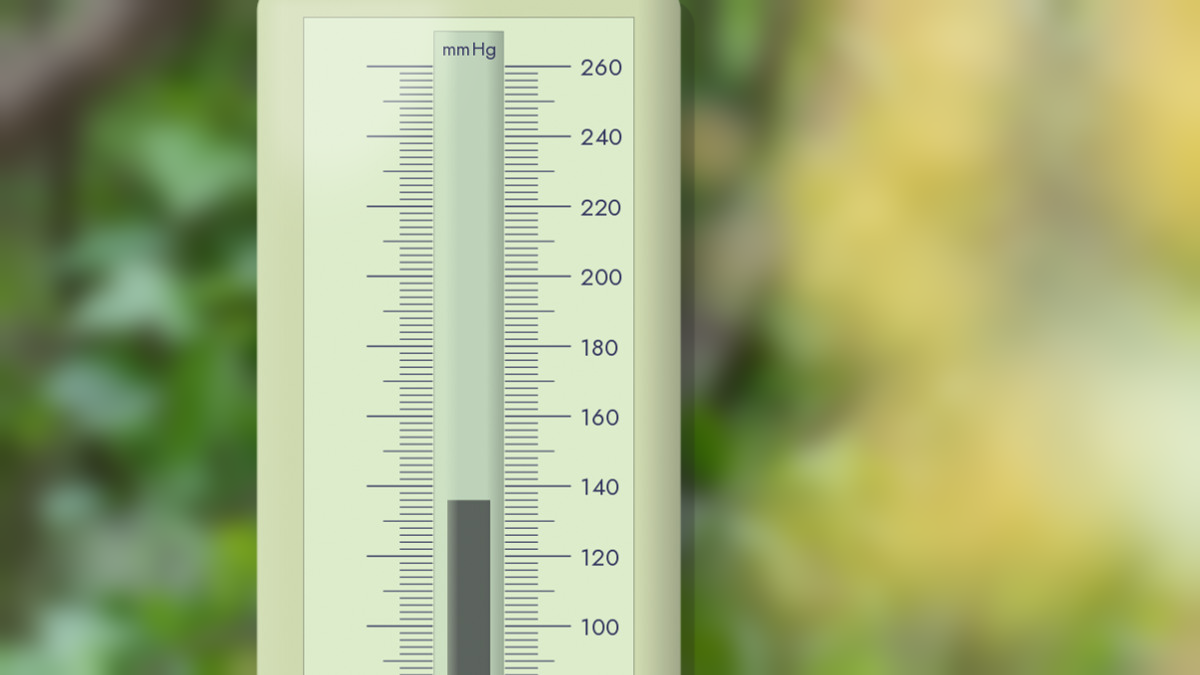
136 mmHg
